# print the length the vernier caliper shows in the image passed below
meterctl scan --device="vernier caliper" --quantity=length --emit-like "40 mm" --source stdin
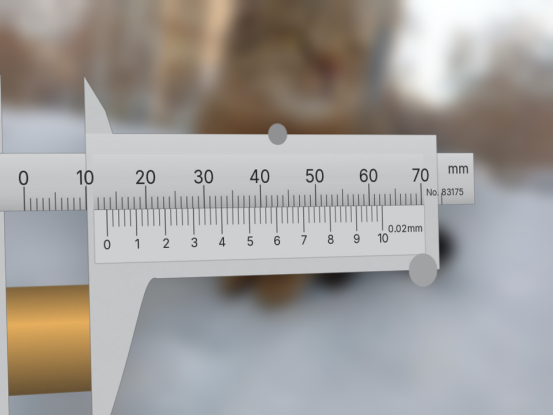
13.4 mm
